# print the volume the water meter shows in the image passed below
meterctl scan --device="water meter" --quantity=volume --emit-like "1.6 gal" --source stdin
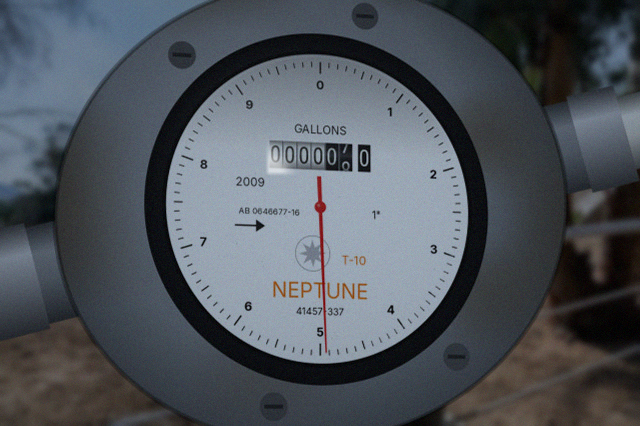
74.9 gal
